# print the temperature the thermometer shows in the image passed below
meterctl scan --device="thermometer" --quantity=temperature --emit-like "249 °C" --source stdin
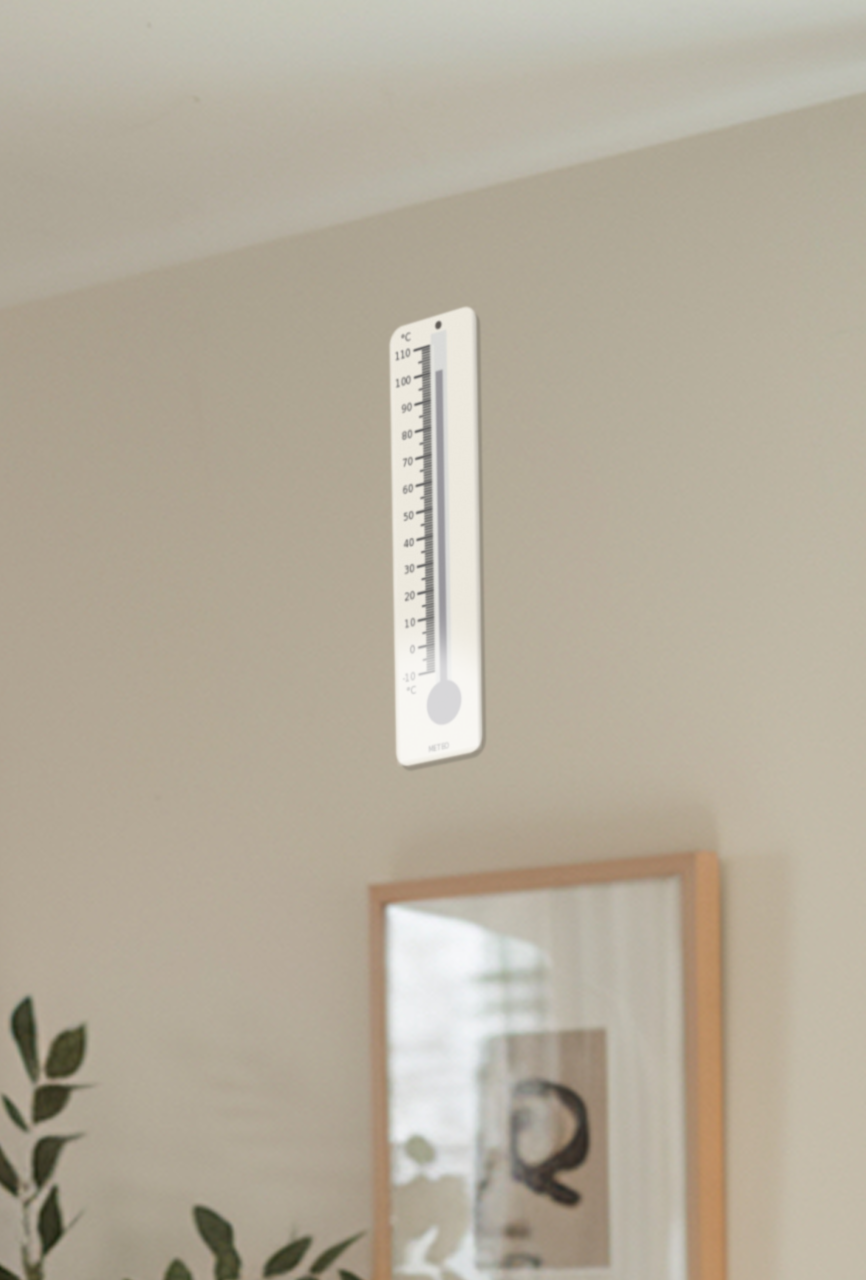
100 °C
